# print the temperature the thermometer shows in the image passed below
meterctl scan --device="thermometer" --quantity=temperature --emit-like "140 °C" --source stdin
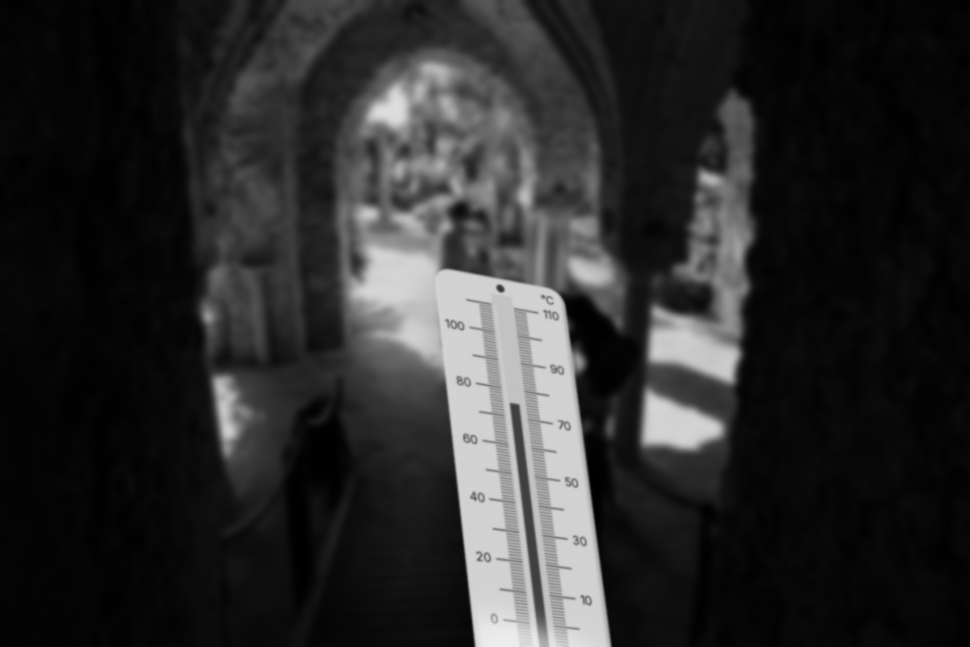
75 °C
